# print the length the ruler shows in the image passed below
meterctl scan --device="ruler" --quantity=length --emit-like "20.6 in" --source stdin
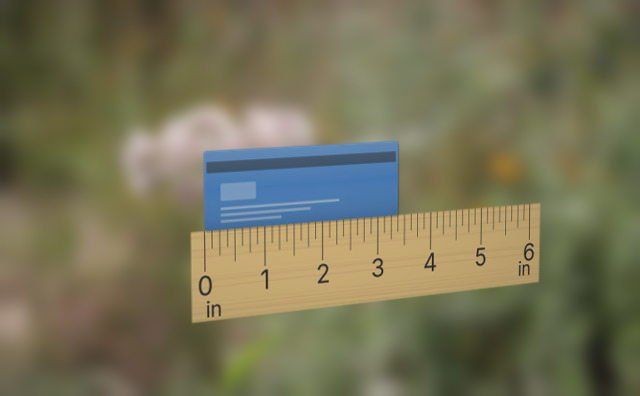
3.375 in
